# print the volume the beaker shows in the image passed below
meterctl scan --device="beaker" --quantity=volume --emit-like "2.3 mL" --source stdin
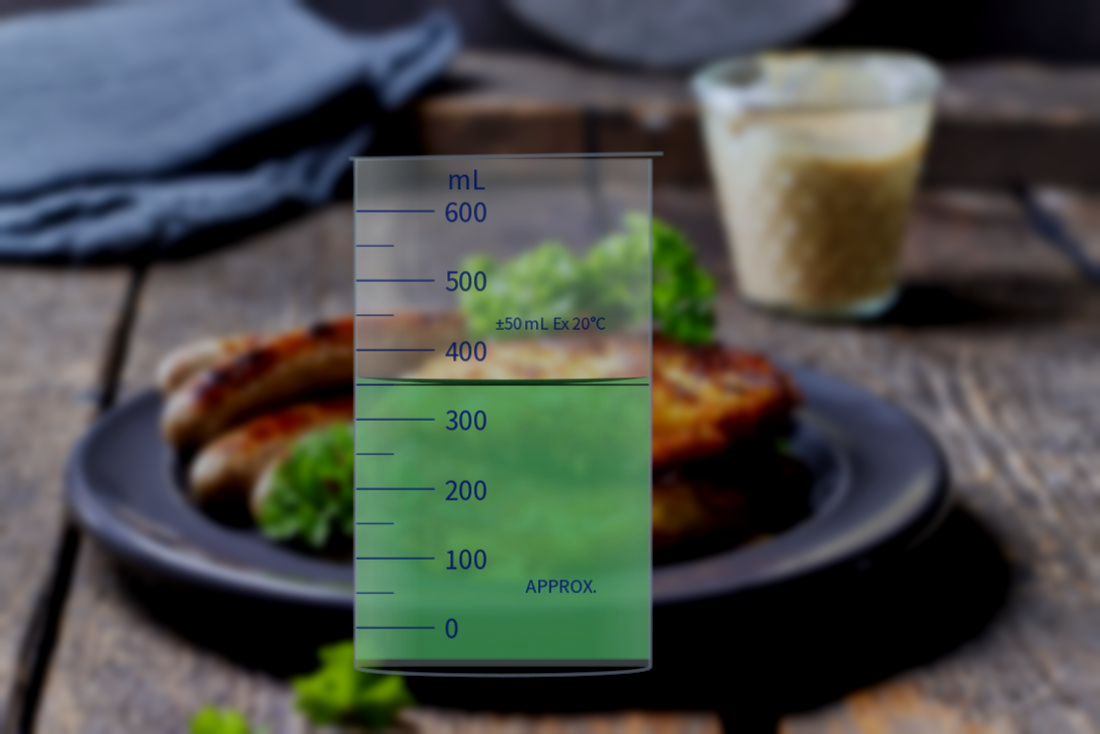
350 mL
